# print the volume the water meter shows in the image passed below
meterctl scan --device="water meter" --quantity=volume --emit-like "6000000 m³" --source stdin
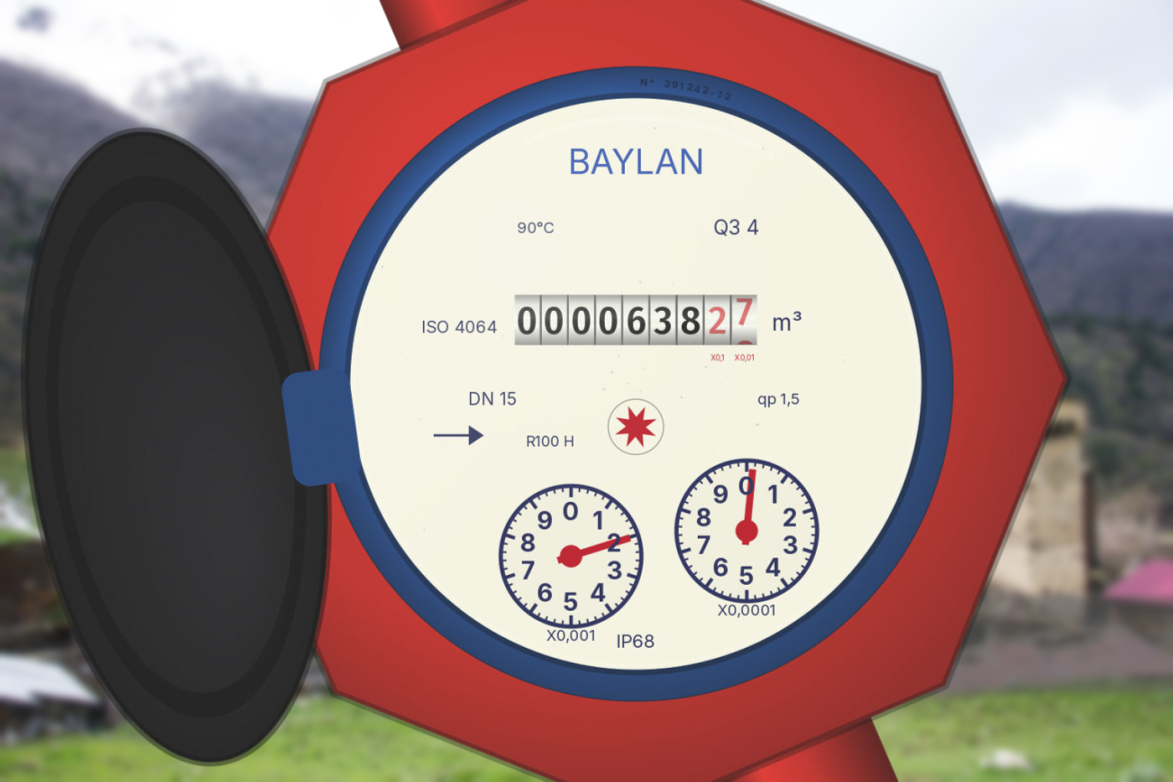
638.2720 m³
